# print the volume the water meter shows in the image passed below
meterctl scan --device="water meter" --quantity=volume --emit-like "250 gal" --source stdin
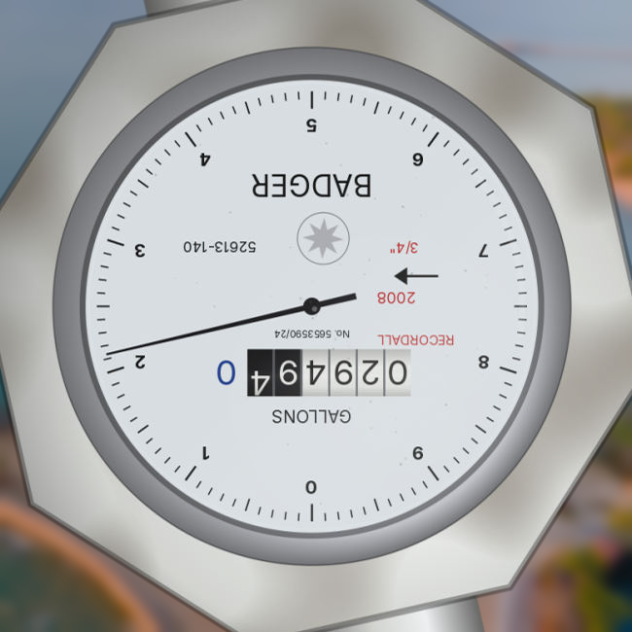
294942.1 gal
